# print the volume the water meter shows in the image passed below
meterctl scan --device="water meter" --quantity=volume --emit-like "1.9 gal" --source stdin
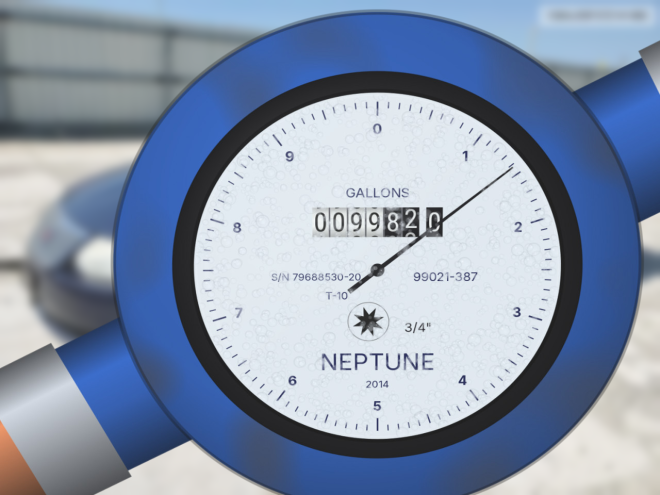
99821.4 gal
